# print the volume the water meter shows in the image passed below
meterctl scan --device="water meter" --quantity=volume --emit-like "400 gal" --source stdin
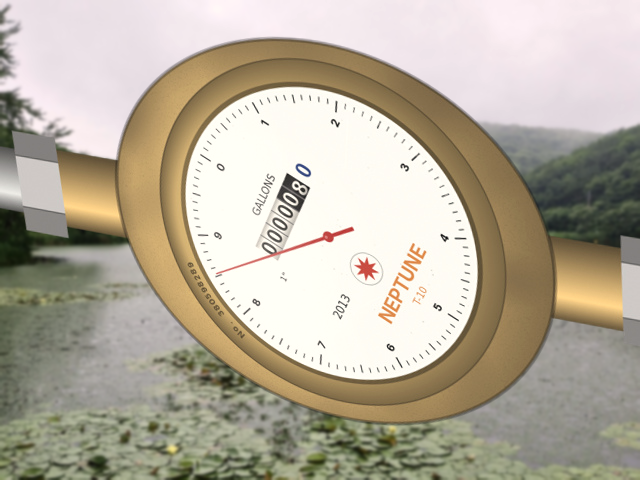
78.5 gal
